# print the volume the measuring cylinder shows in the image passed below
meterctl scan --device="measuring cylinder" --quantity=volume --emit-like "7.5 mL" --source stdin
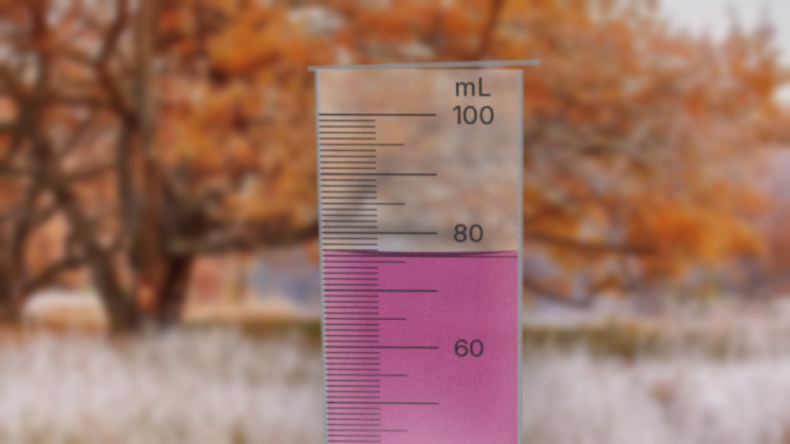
76 mL
